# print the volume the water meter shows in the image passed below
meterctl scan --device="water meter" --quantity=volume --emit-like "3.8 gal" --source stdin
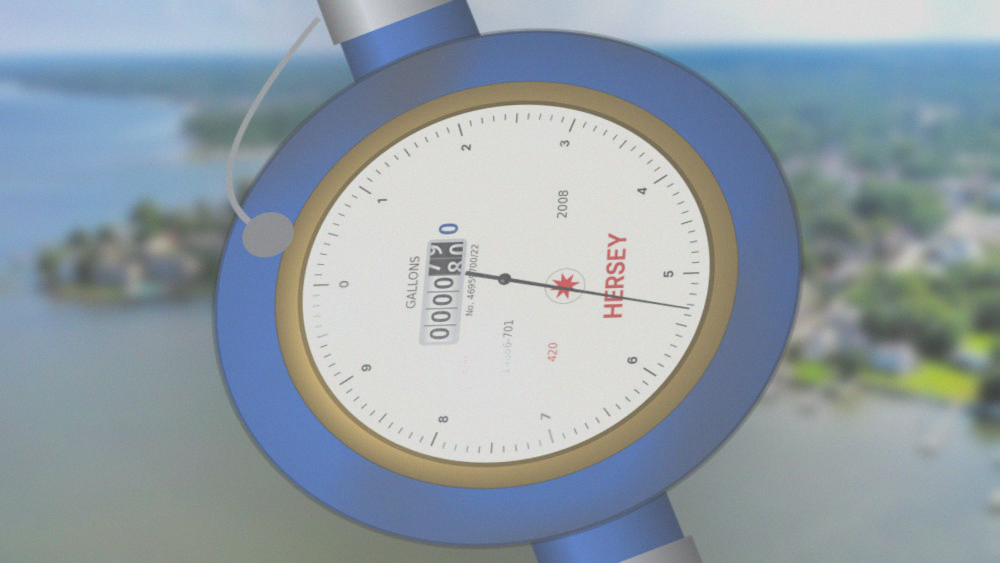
795.3 gal
